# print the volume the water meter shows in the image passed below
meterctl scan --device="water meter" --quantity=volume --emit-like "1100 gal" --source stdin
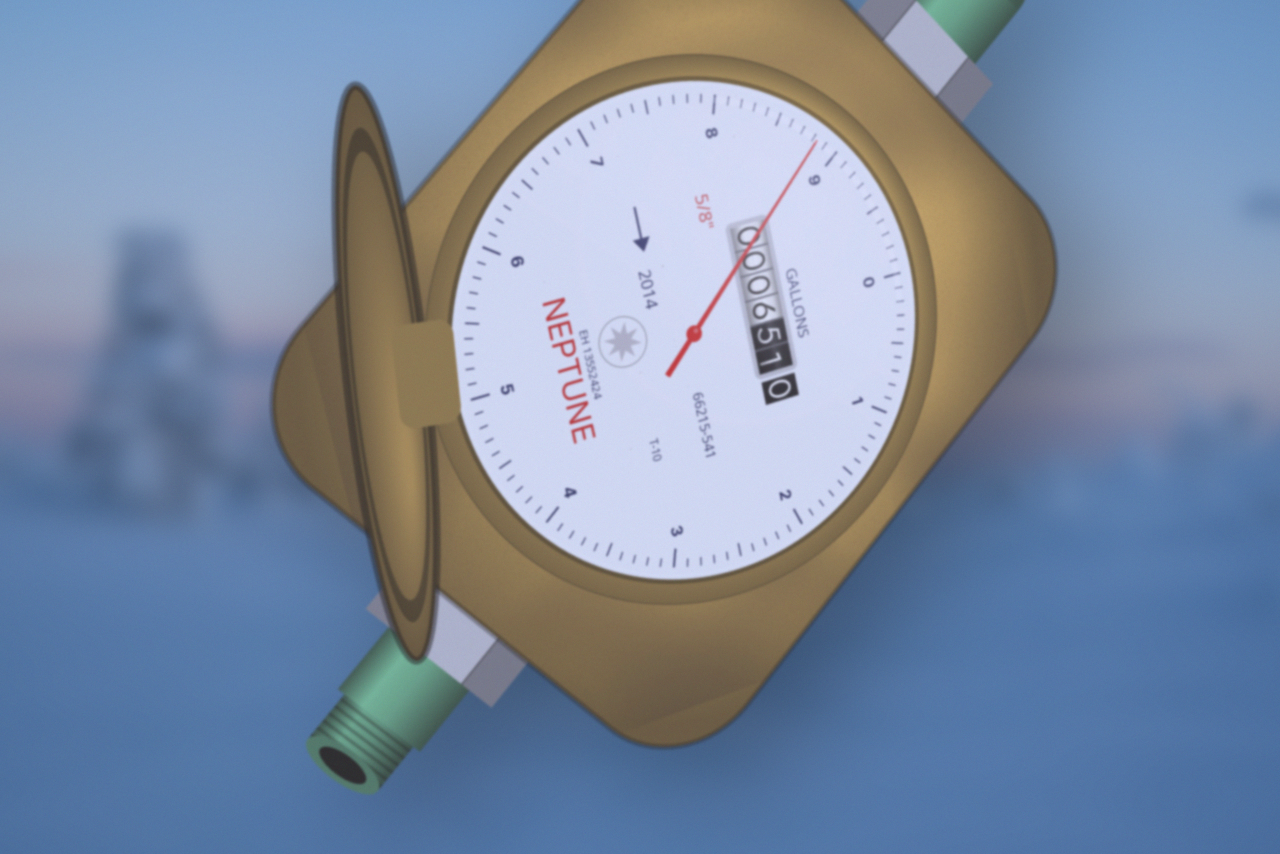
6508.8 gal
